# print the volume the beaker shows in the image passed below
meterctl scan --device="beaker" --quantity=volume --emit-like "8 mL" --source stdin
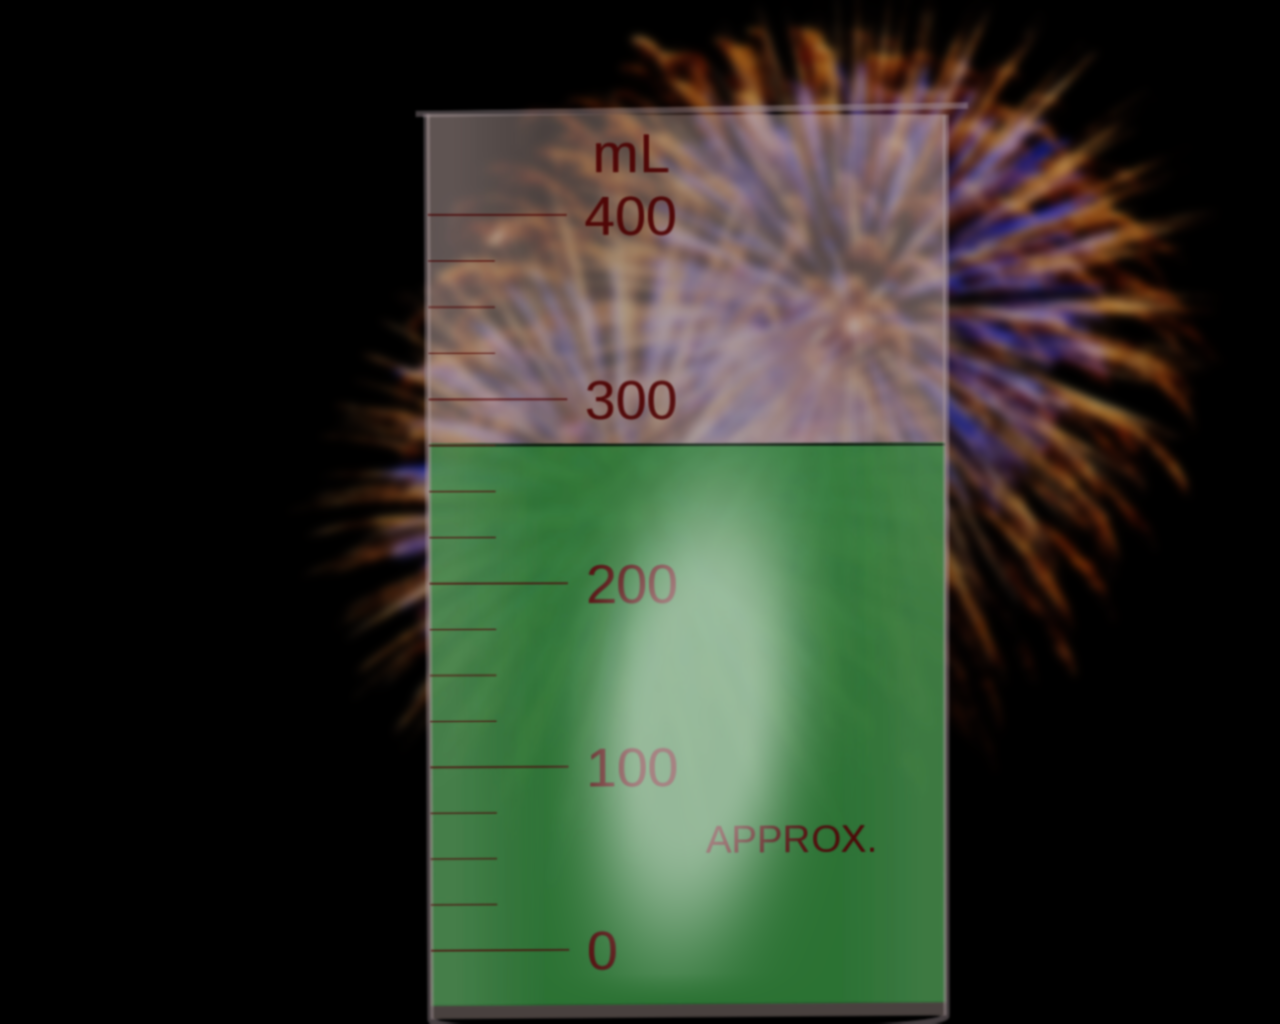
275 mL
